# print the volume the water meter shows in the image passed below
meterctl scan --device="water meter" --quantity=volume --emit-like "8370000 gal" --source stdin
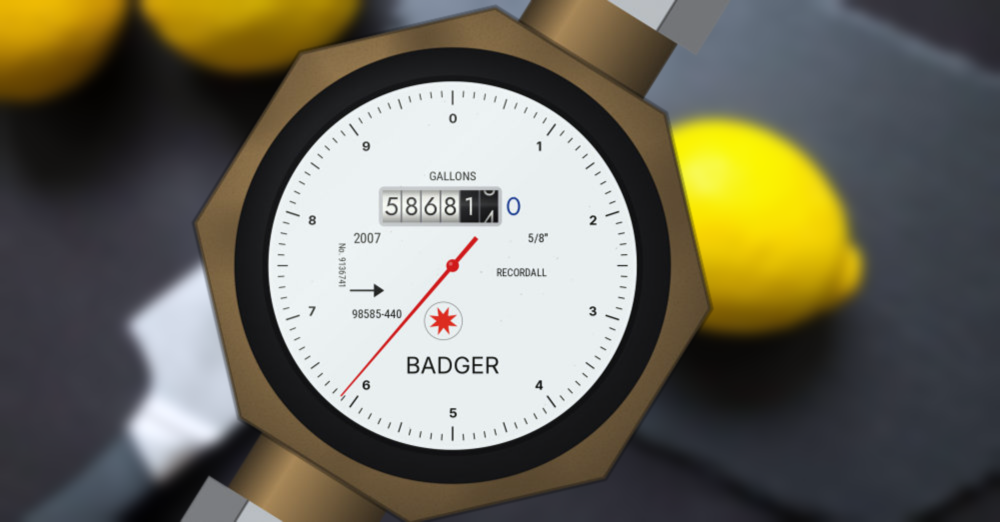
5868136.1 gal
